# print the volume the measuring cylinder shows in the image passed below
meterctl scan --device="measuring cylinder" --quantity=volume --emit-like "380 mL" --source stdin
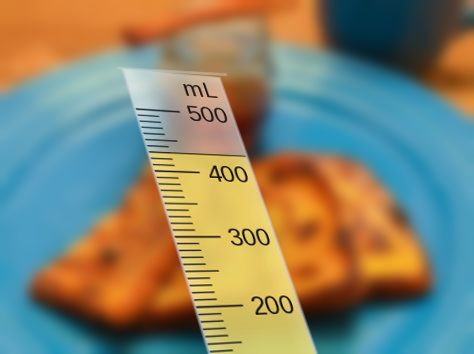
430 mL
